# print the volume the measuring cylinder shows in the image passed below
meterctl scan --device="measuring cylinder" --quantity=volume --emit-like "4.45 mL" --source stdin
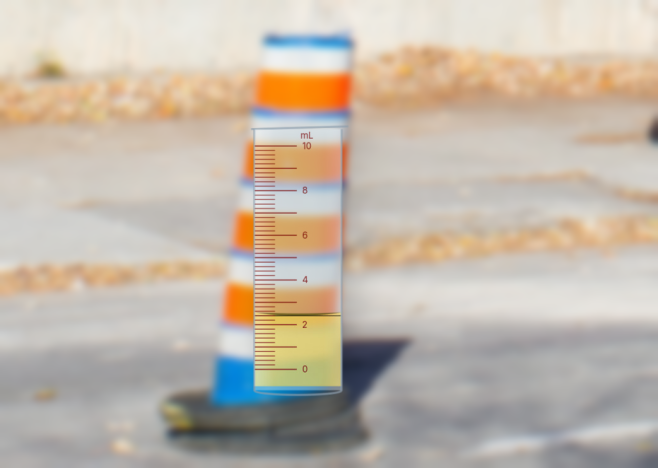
2.4 mL
